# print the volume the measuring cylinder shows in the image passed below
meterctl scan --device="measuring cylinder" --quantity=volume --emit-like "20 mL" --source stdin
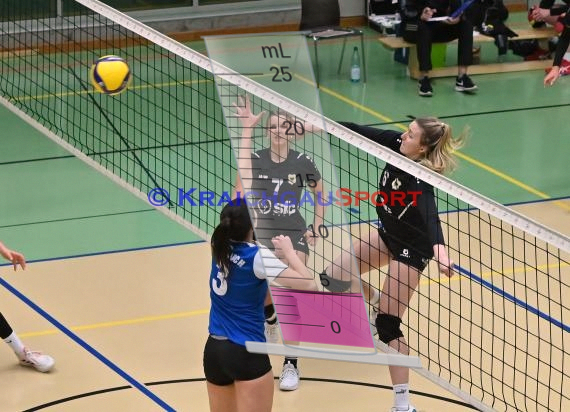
3.5 mL
